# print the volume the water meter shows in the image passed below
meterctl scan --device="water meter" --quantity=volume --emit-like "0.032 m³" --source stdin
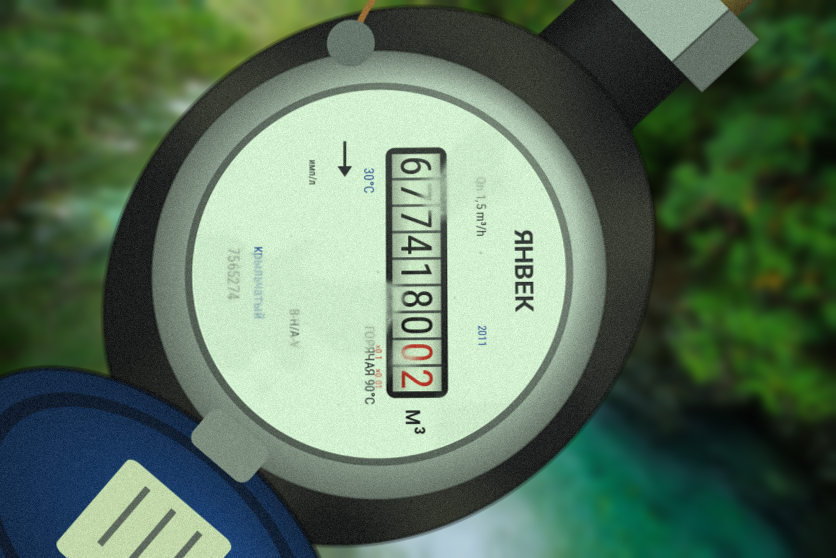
6774180.02 m³
